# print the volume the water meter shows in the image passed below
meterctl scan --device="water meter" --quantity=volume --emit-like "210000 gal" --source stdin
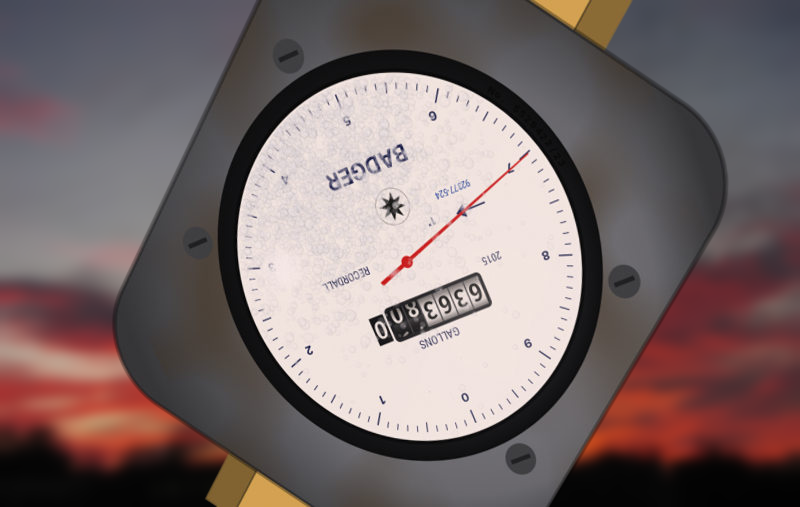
6363797.0 gal
